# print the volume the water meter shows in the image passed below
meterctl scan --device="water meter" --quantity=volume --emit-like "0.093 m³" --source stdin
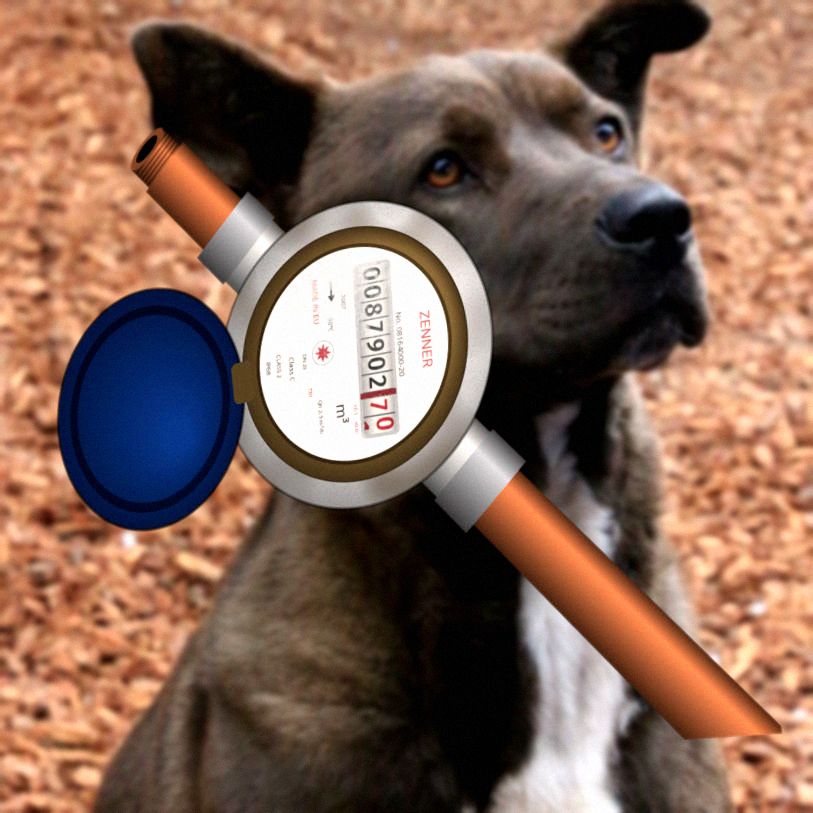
87902.70 m³
